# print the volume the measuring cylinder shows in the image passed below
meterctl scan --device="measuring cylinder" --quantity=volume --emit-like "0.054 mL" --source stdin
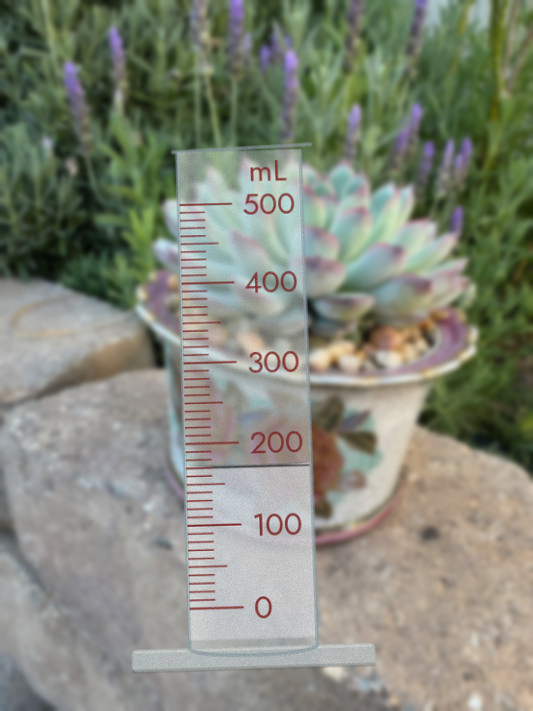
170 mL
